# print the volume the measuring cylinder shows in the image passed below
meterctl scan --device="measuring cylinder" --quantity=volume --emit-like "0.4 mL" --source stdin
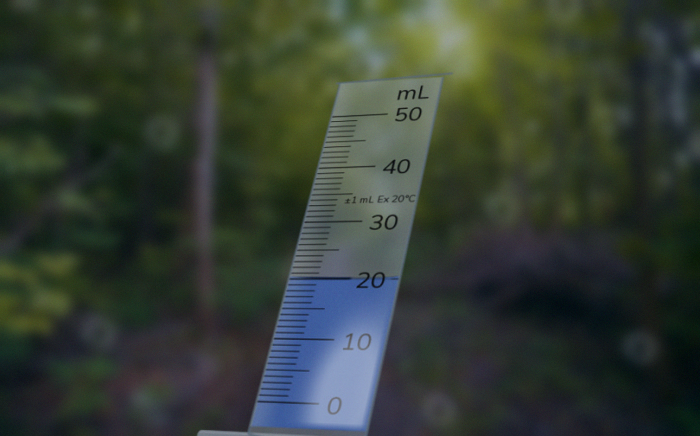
20 mL
